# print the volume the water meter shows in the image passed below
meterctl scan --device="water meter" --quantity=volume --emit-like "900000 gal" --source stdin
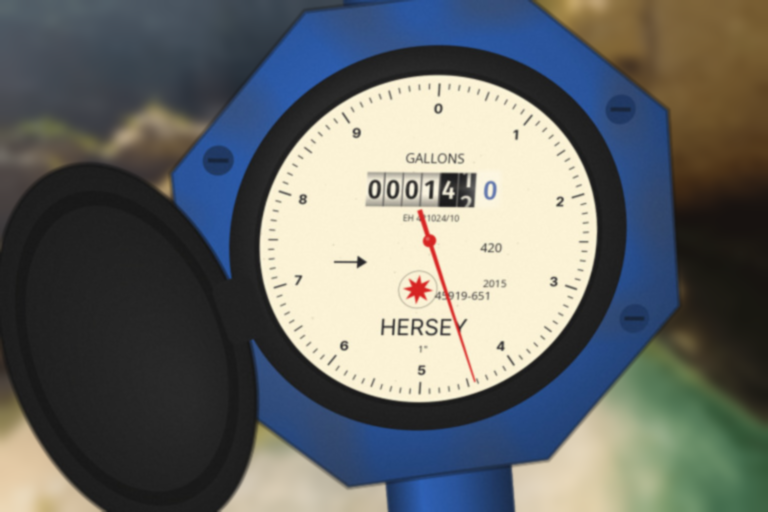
1414.4 gal
